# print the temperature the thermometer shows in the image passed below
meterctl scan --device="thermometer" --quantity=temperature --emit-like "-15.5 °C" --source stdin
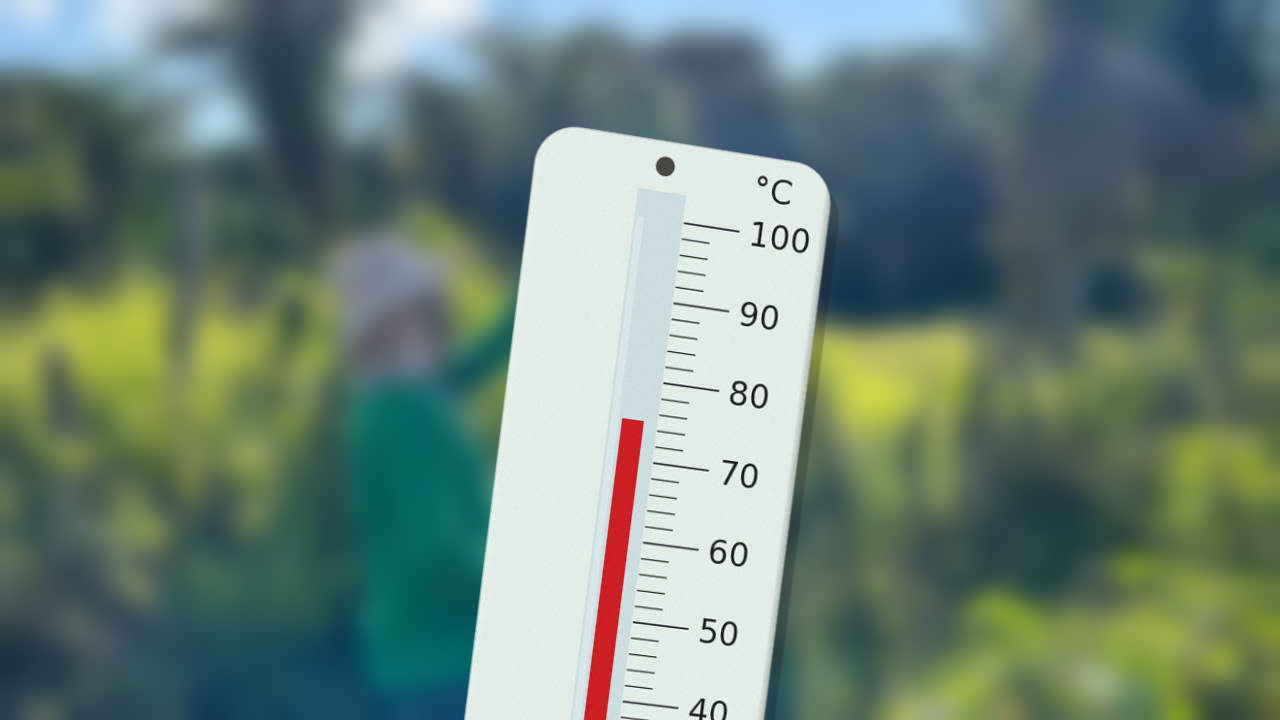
75 °C
